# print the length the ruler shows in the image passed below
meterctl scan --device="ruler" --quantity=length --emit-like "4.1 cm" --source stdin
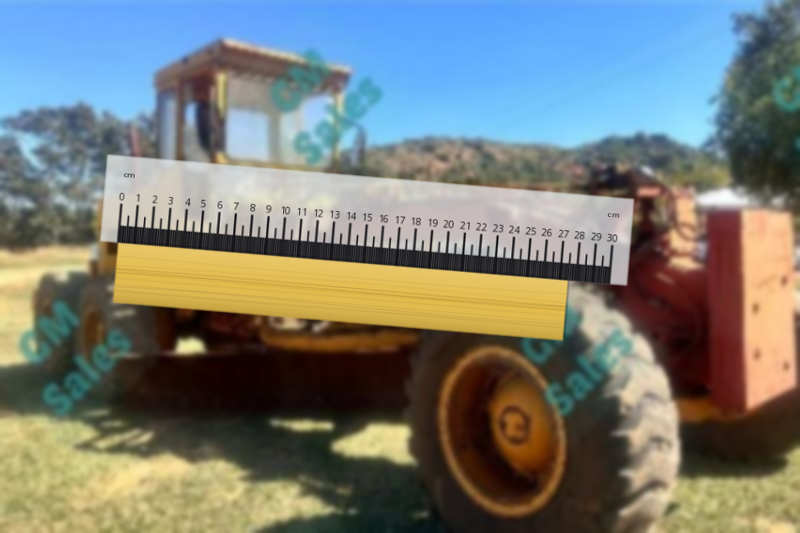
27.5 cm
